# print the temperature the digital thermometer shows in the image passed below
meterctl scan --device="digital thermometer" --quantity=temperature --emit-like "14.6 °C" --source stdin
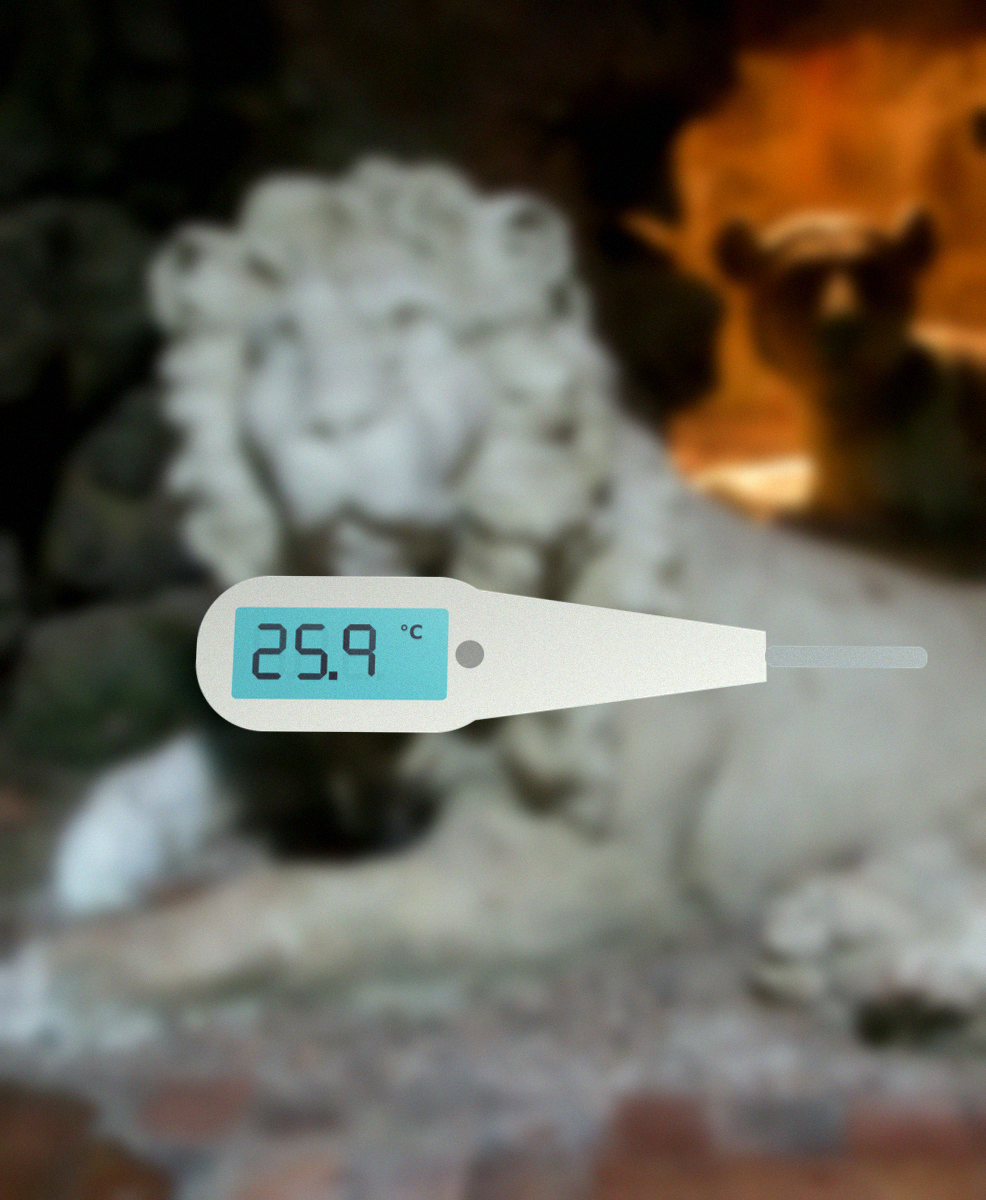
25.9 °C
